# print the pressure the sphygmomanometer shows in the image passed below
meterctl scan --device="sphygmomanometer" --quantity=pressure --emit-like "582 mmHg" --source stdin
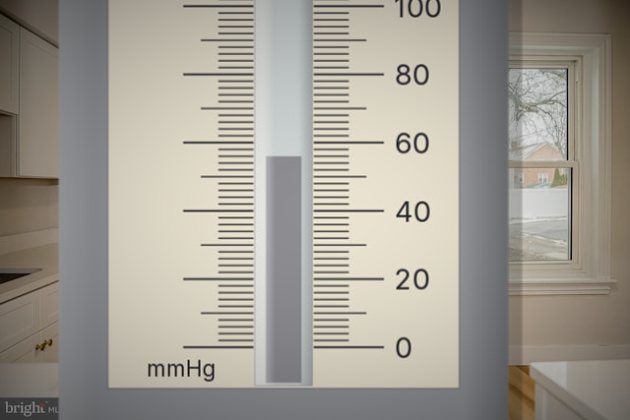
56 mmHg
